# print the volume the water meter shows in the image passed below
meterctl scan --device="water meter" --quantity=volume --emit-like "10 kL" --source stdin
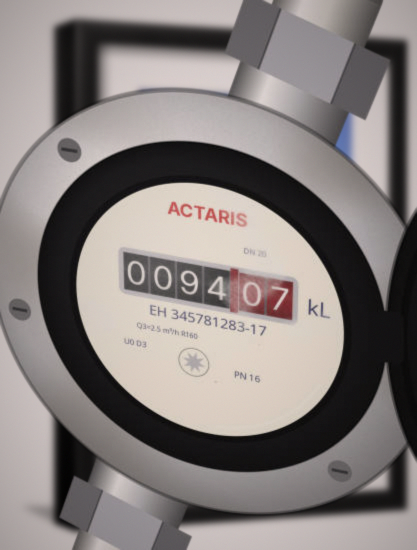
94.07 kL
